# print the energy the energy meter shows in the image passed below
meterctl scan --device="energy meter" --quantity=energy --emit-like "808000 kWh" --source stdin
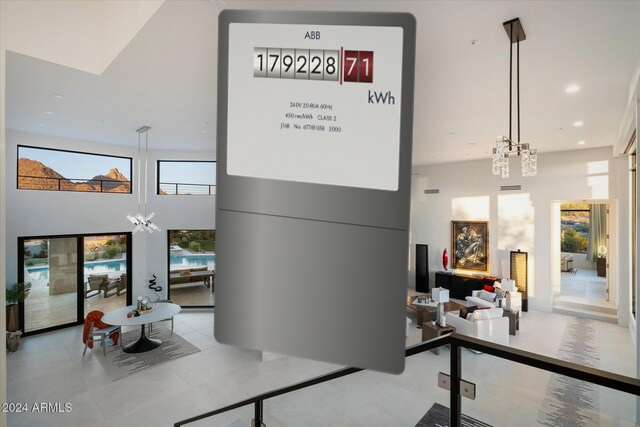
179228.71 kWh
